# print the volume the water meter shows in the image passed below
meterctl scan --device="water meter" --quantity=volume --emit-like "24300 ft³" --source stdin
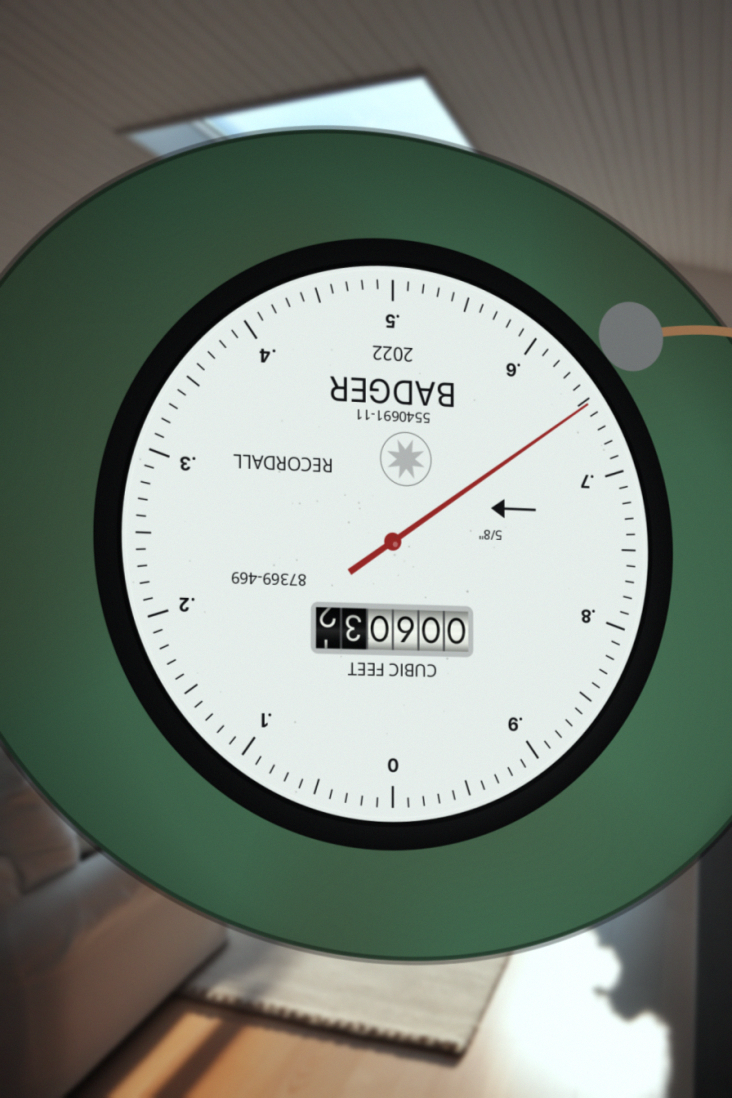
6031.65 ft³
